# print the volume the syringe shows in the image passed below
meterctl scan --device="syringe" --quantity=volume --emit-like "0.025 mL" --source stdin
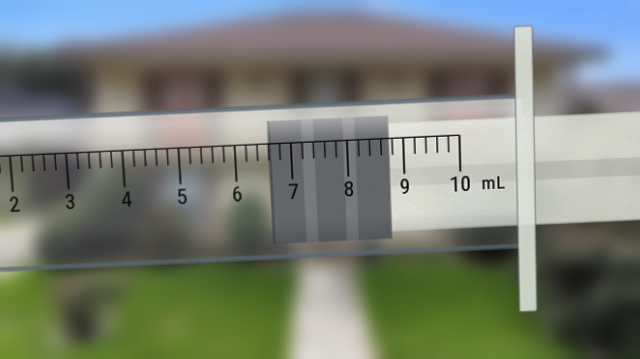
6.6 mL
